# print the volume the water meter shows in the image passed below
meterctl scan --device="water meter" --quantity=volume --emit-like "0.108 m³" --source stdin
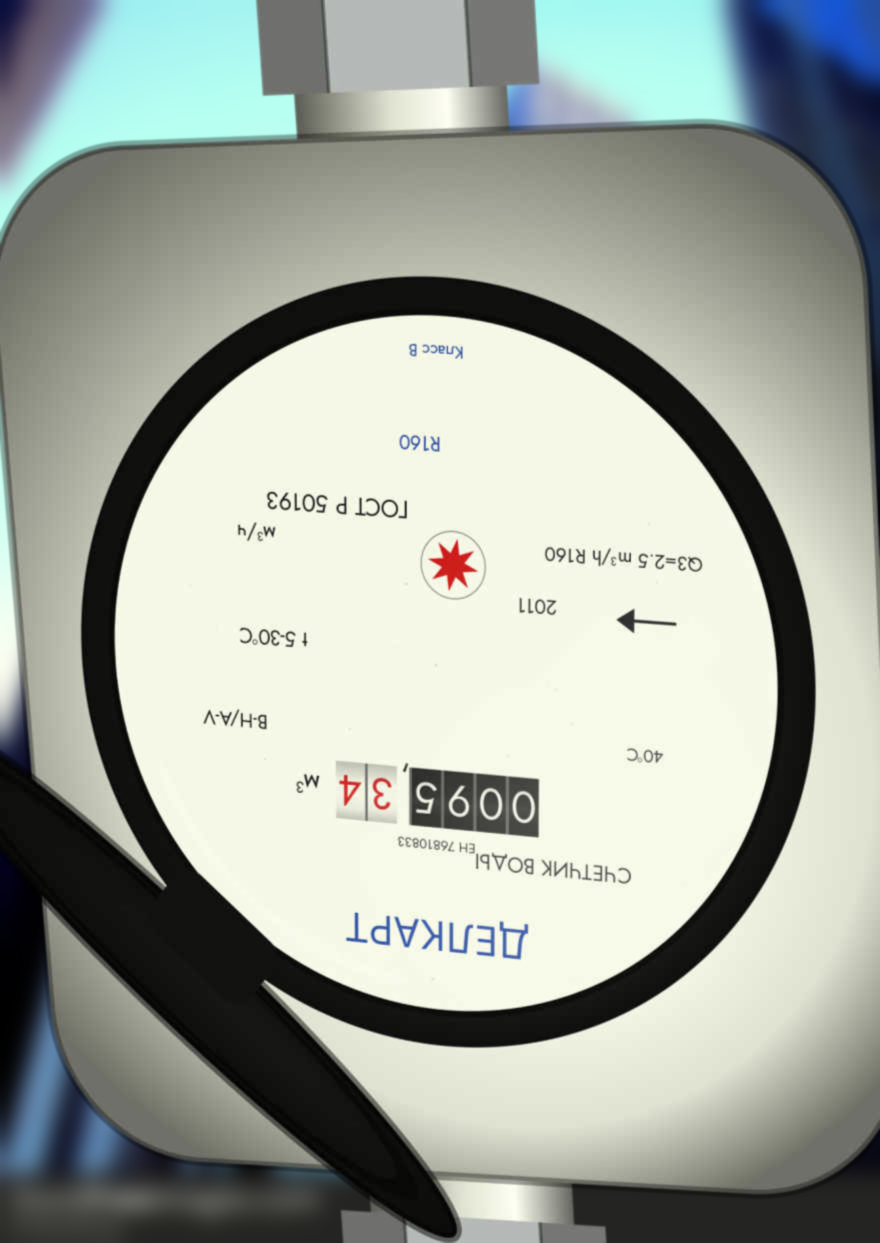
95.34 m³
